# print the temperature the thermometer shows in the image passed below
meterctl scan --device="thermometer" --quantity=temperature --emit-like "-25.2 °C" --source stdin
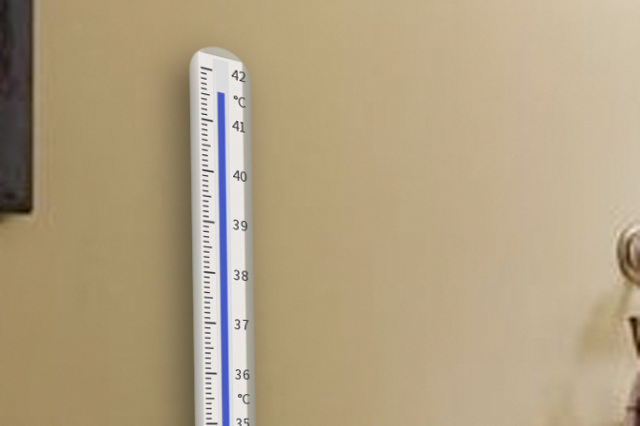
41.6 °C
